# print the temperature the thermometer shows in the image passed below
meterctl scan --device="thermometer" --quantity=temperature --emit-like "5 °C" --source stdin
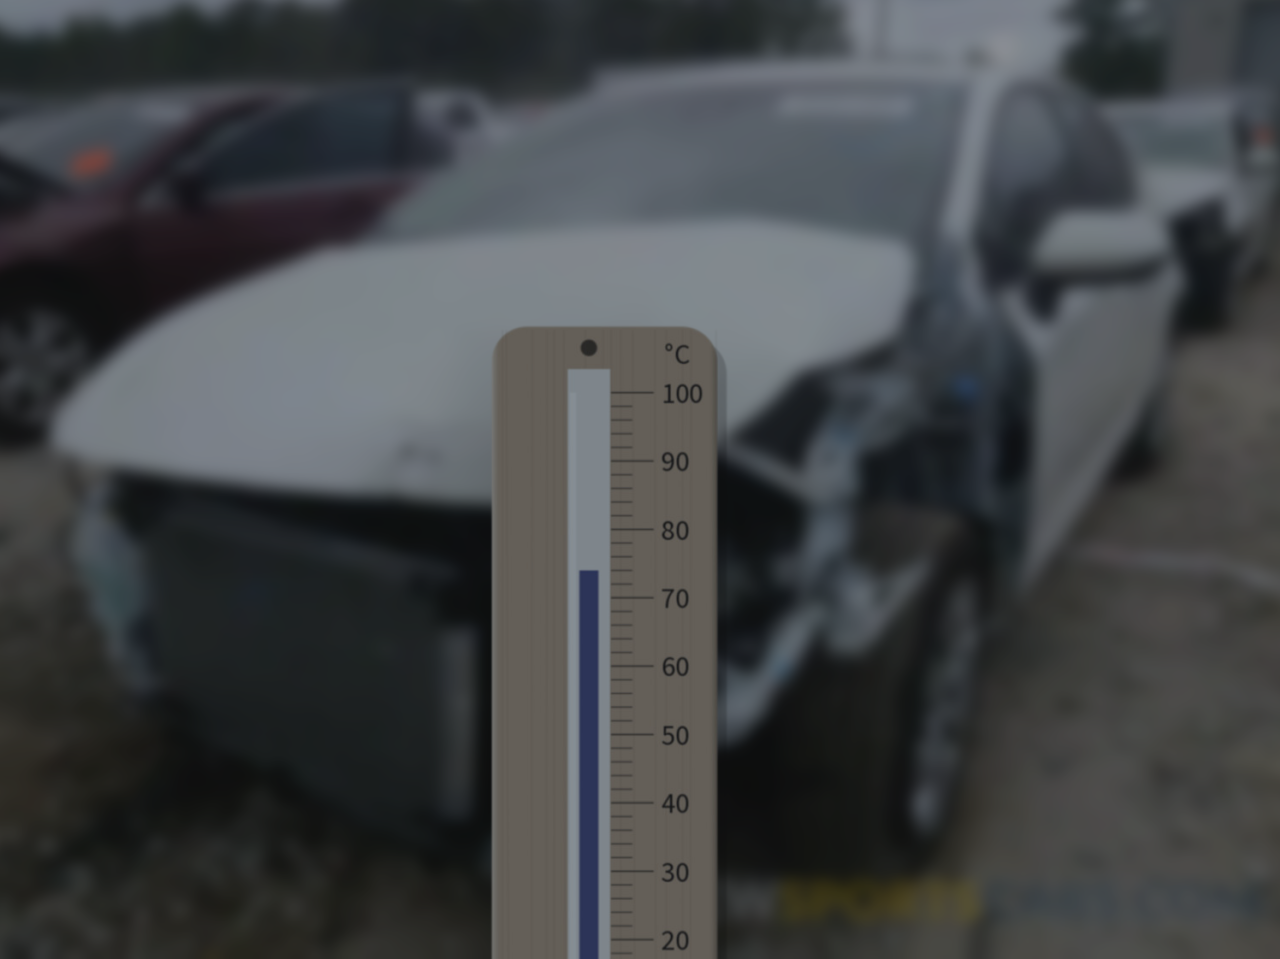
74 °C
